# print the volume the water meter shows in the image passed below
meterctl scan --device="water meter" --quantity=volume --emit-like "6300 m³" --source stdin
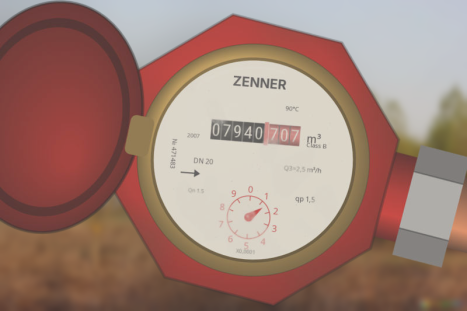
7940.7071 m³
